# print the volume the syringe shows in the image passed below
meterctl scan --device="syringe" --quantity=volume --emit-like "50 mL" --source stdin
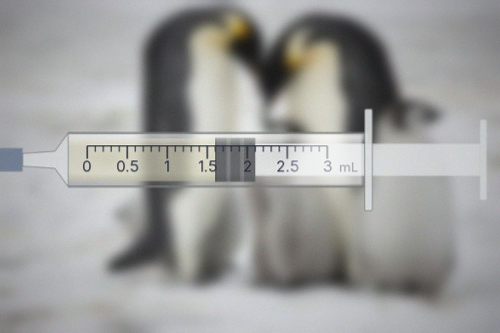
1.6 mL
